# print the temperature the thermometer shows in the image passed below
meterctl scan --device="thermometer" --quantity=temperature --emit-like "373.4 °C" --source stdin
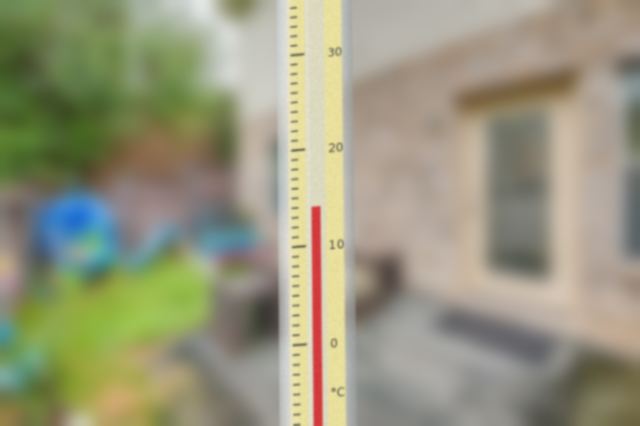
14 °C
